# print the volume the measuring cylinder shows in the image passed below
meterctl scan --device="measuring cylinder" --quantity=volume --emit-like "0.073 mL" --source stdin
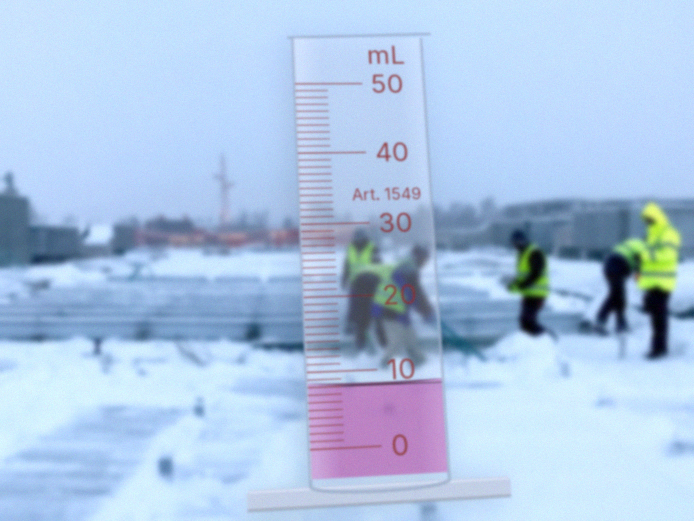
8 mL
